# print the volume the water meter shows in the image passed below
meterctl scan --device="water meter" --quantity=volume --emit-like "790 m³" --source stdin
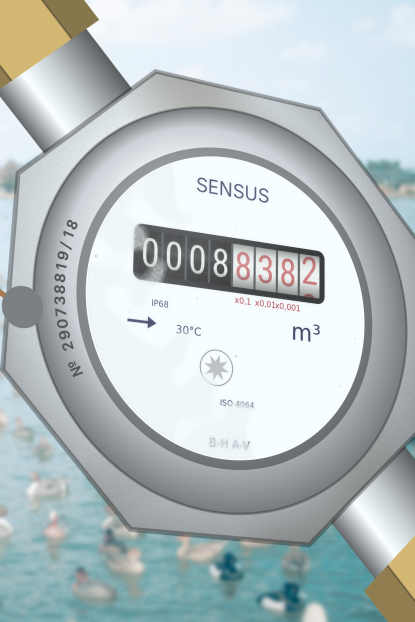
8.8382 m³
